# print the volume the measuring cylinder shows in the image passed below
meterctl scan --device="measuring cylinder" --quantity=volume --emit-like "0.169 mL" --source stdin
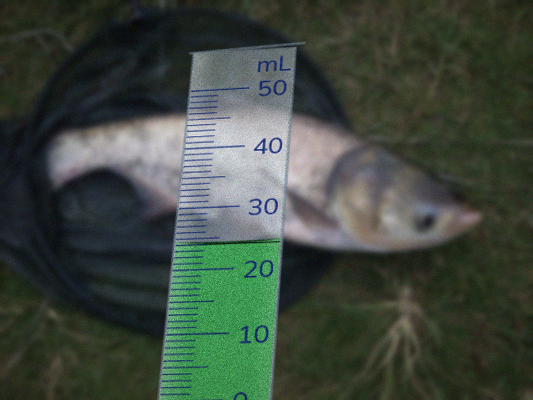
24 mL
